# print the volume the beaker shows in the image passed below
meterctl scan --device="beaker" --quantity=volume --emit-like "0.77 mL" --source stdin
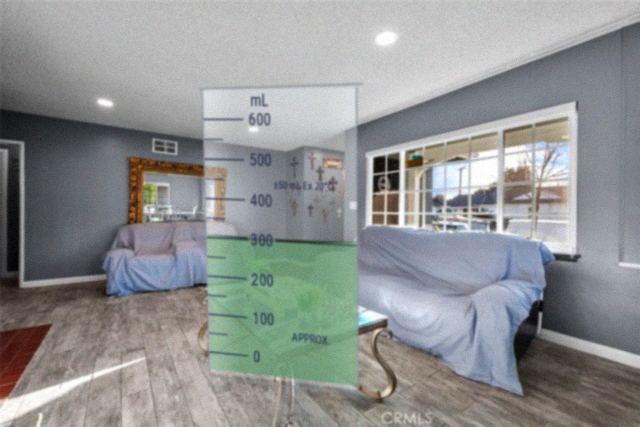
300 mL
